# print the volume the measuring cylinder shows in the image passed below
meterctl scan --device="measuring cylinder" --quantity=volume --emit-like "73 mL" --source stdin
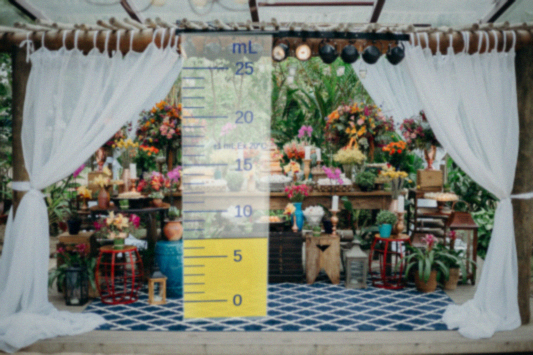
7 mL
